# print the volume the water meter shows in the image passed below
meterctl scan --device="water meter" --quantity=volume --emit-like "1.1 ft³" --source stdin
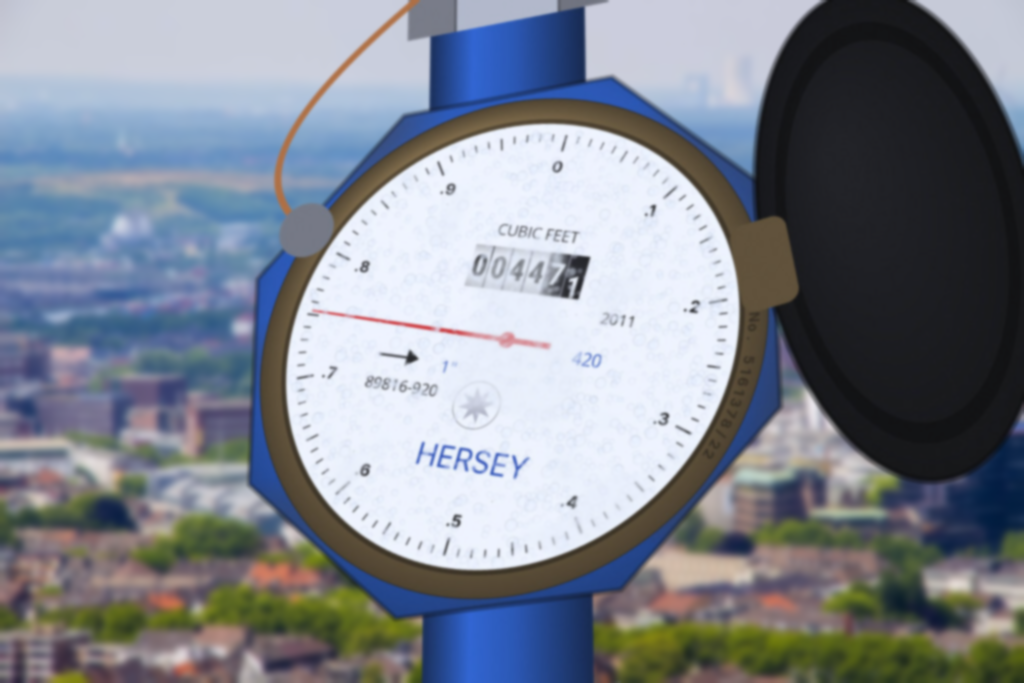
4470.75 ft³
